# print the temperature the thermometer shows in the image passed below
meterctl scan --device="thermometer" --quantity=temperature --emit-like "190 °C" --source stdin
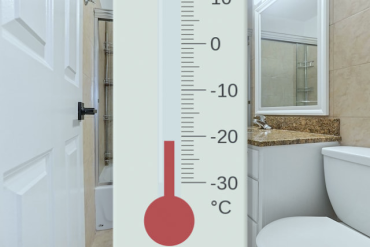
-21 °C
